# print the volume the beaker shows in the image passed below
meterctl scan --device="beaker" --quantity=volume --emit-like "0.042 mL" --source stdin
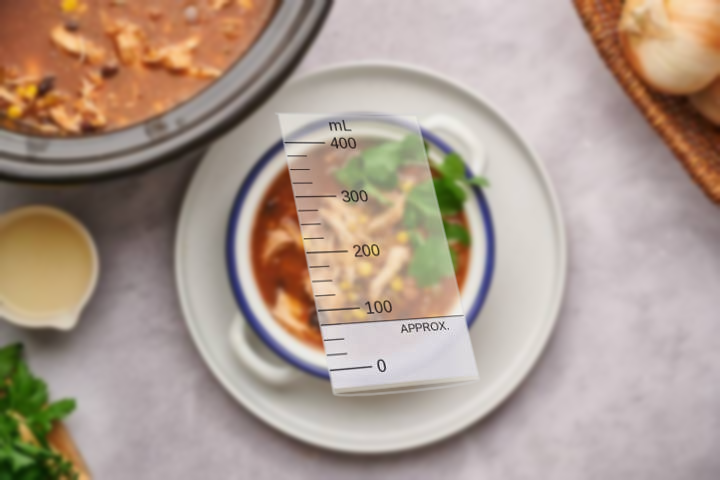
75 mL
